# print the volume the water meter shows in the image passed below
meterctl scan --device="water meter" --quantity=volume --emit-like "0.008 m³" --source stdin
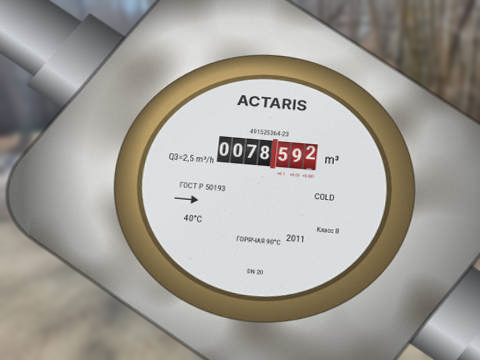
78.592 m³
